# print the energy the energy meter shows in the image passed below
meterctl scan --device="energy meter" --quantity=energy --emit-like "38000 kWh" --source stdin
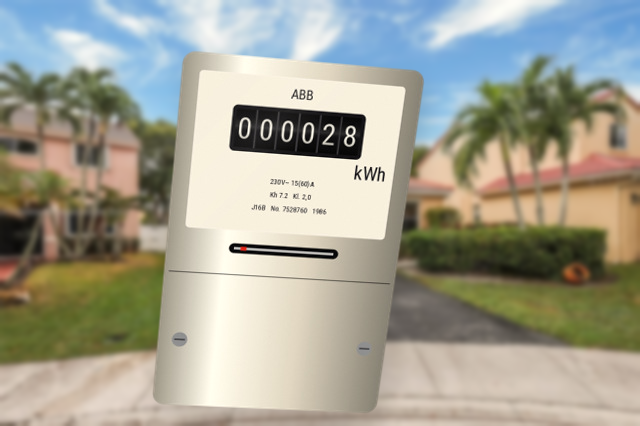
28 kWh
